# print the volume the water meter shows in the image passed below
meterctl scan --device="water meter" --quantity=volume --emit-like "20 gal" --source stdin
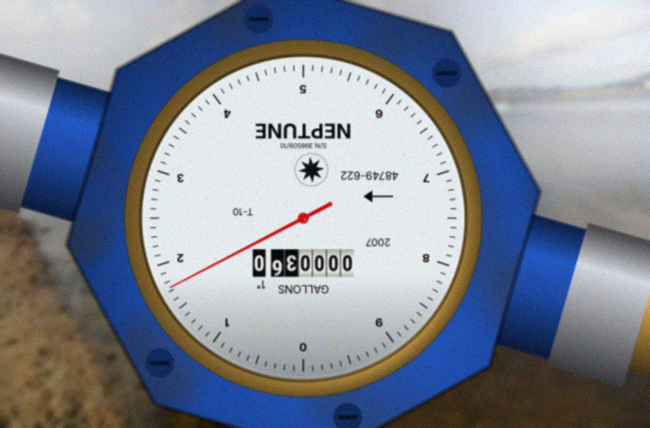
361.7 gal
